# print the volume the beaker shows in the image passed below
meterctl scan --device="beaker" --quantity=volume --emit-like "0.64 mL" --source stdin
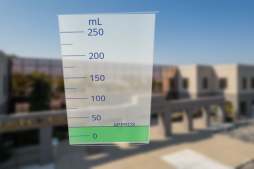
25 mL
